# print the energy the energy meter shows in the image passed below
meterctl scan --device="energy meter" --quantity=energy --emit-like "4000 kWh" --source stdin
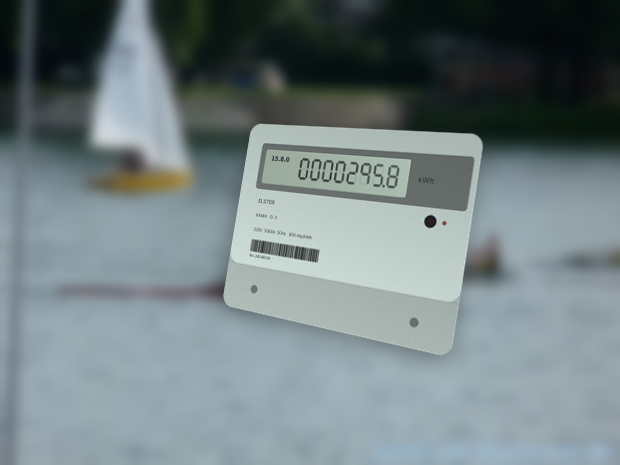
295.8 kWh
